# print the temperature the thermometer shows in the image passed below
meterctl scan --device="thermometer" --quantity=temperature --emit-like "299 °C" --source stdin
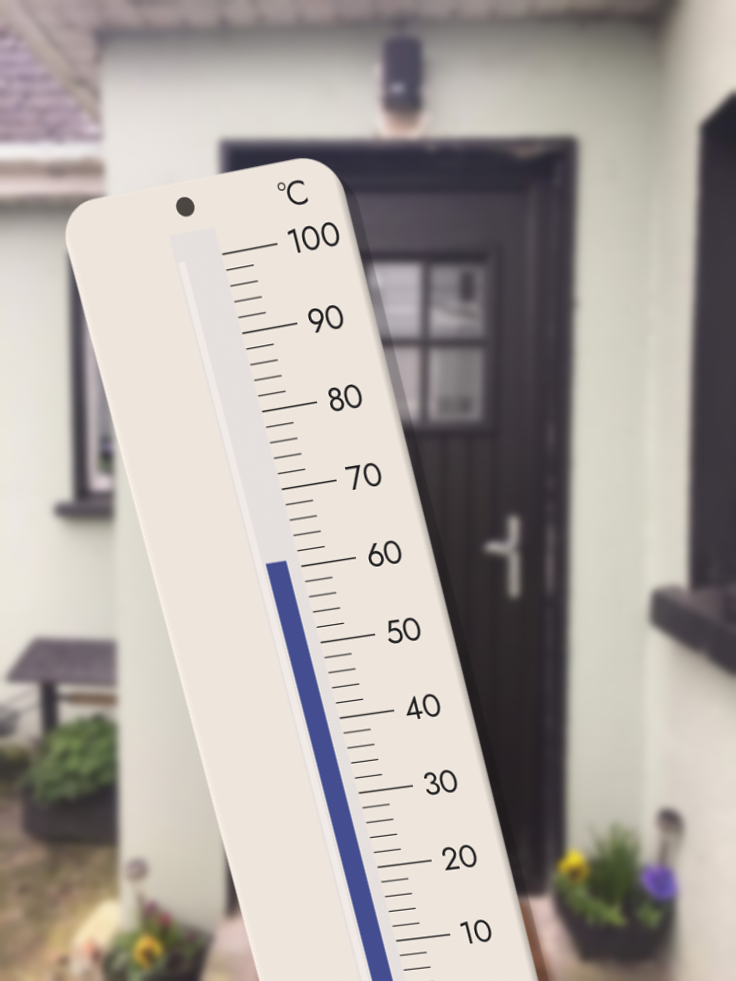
61 °C
